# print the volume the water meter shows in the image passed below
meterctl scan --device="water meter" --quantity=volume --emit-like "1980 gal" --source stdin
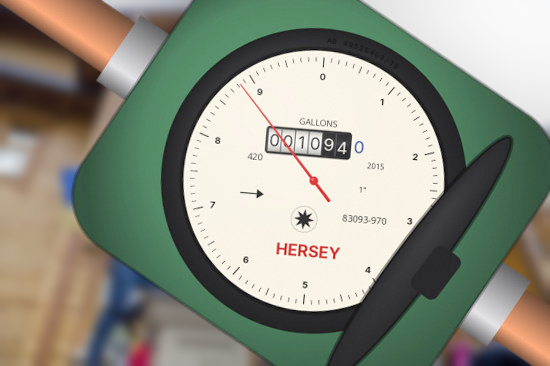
10938.8 gal
